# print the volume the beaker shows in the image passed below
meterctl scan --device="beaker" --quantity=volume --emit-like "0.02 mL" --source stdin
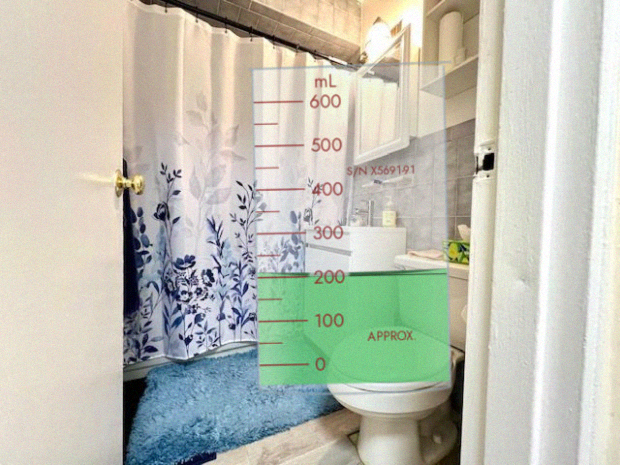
200 mL
